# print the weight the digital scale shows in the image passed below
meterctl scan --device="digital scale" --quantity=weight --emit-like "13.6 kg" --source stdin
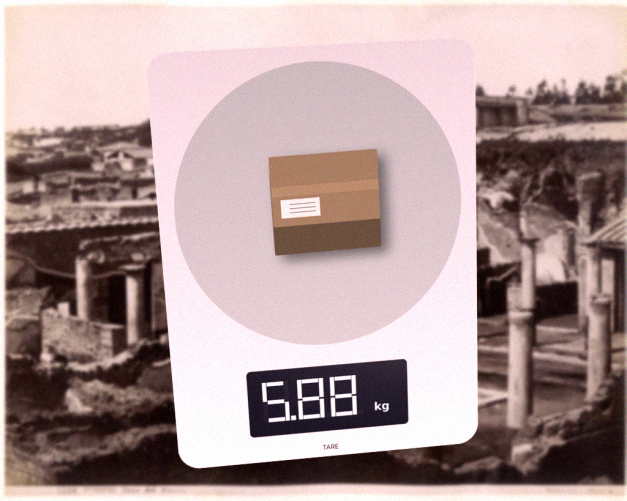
5.88 kg
